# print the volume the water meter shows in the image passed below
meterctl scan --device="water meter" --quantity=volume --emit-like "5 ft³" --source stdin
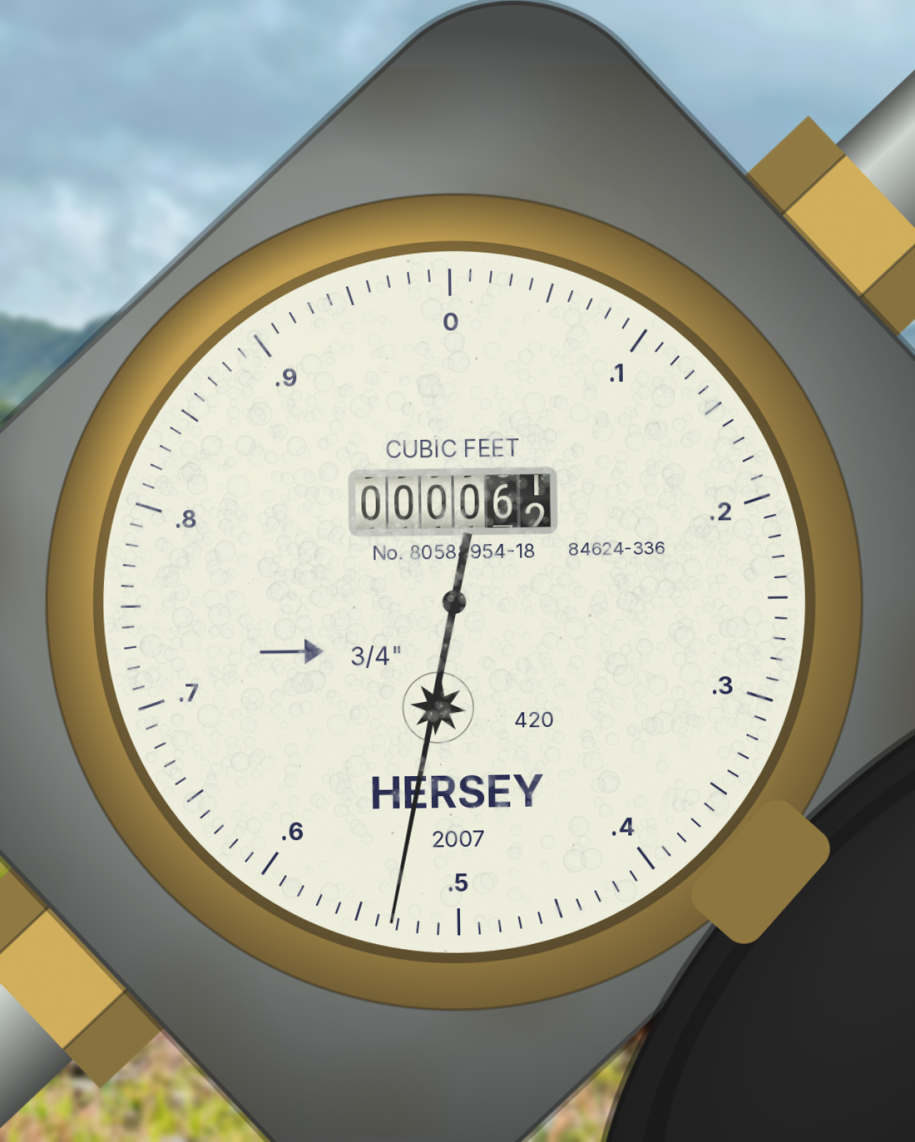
61.53 ft³
